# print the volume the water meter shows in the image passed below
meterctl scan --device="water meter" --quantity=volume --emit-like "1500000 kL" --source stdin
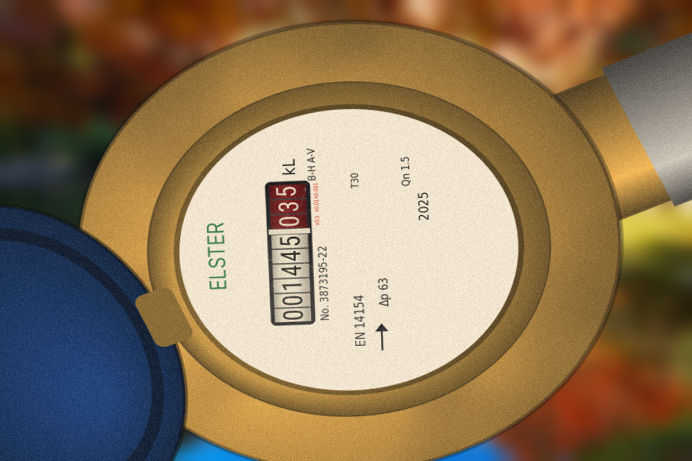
1445.035 kL
